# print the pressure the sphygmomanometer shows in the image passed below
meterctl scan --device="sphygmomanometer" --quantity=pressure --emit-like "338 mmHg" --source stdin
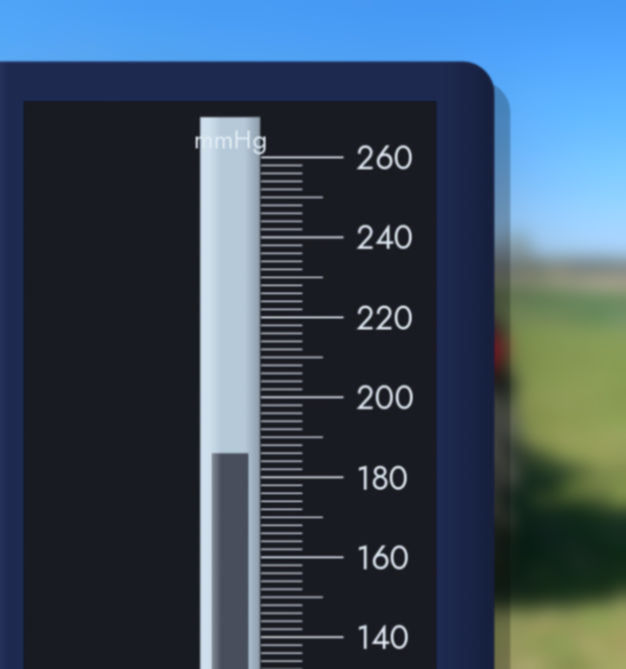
186 mmHg
